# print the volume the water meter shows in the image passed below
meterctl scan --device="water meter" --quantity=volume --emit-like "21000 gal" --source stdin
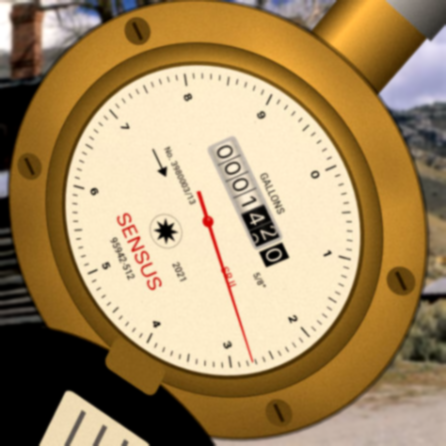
1422.7 gal
